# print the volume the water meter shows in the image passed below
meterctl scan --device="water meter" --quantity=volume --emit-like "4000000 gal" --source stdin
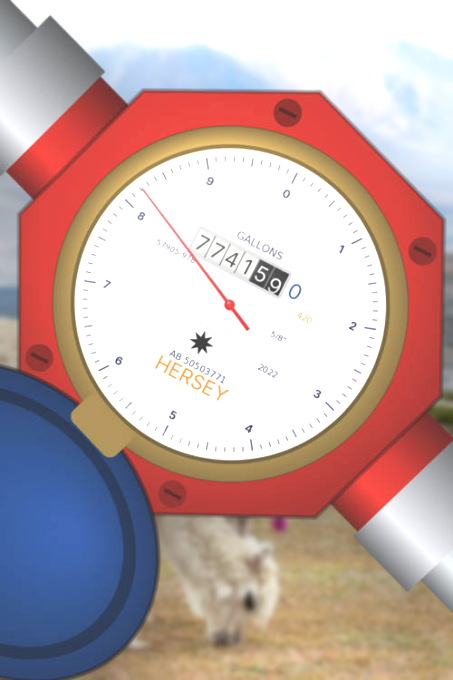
7741588.2 gal
